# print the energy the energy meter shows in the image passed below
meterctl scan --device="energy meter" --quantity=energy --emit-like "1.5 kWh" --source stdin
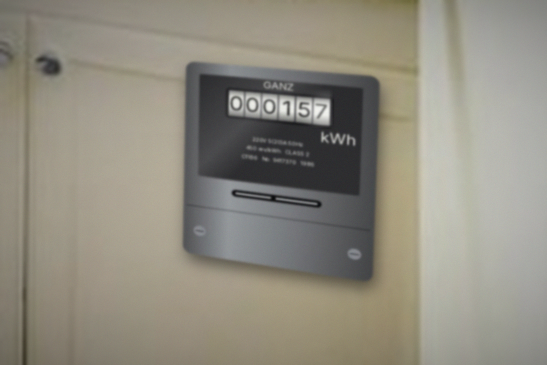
157 kWh
